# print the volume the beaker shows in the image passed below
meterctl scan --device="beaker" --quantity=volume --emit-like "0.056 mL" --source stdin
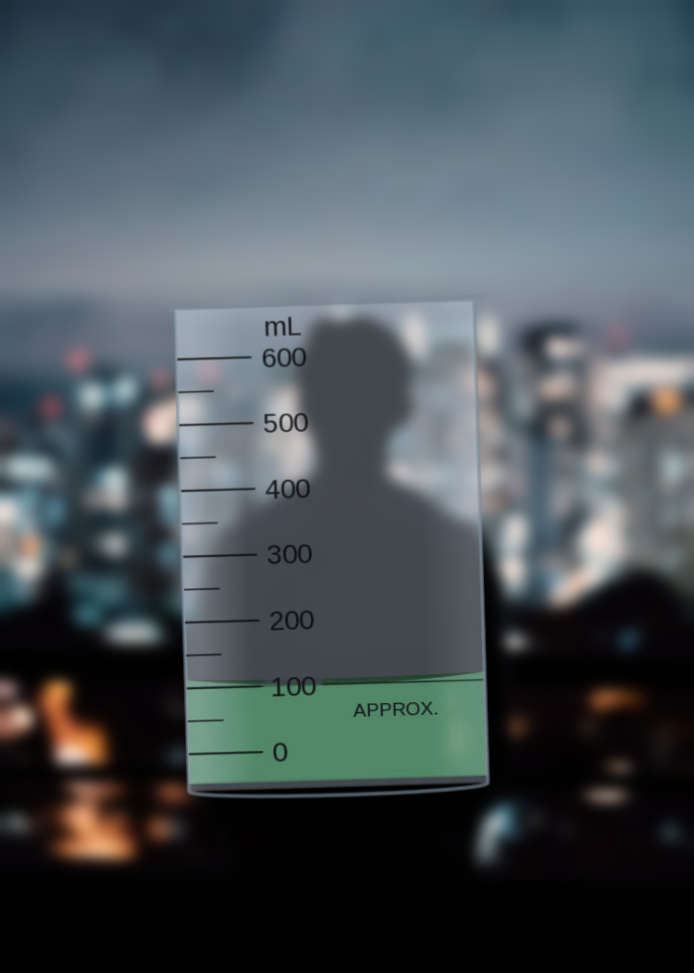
100 mL
